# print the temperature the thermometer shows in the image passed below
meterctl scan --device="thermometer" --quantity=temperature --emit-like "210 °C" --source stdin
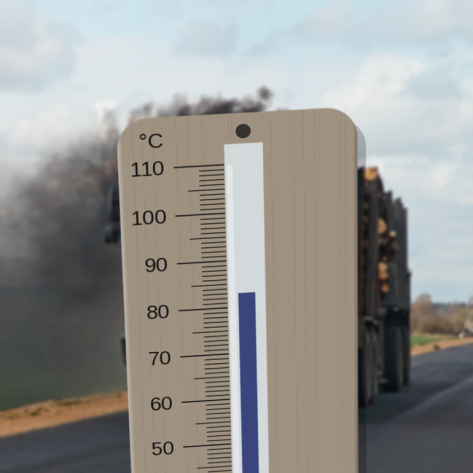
83 °C
